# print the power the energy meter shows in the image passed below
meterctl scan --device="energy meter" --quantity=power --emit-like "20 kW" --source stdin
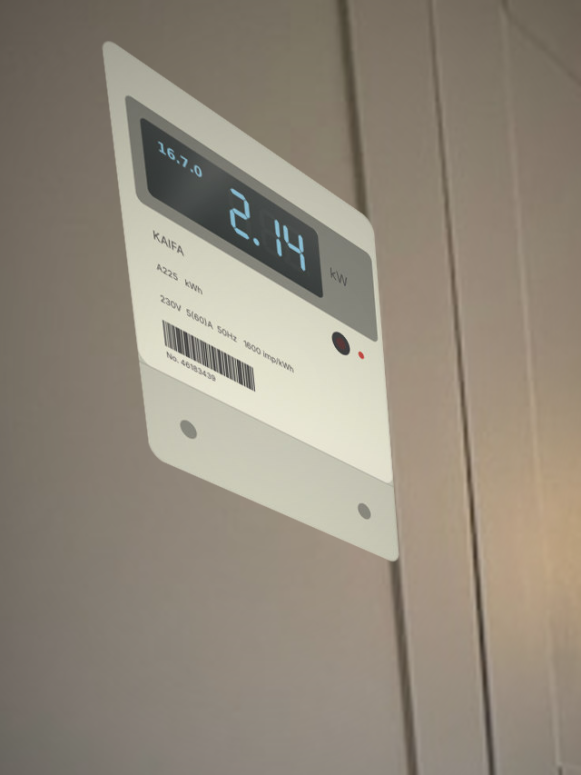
2.14 kW
